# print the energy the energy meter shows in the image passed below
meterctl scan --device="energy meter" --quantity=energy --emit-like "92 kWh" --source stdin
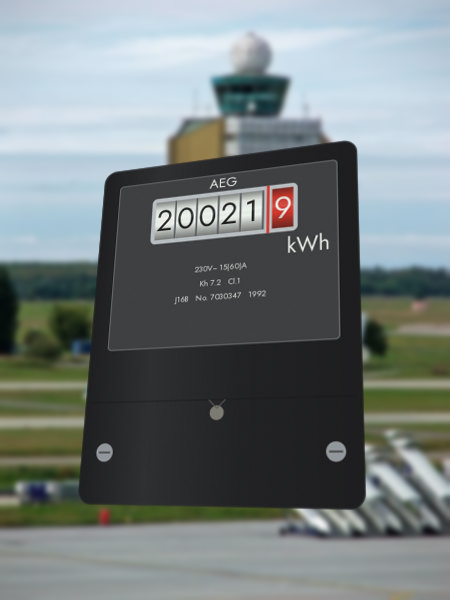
20021.9 kWh
